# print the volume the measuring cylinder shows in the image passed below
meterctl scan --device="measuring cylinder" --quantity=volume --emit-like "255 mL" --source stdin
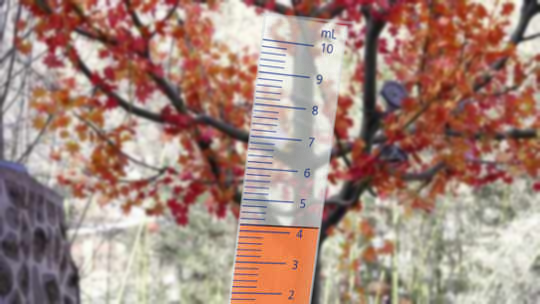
4.2 mL
